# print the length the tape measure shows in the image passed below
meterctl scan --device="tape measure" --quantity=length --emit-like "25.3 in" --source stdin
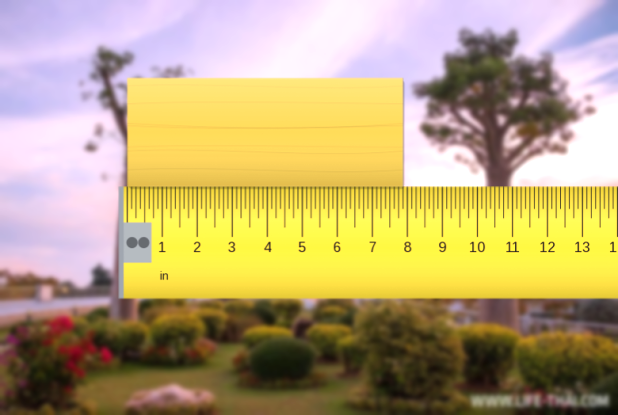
7.875 in
